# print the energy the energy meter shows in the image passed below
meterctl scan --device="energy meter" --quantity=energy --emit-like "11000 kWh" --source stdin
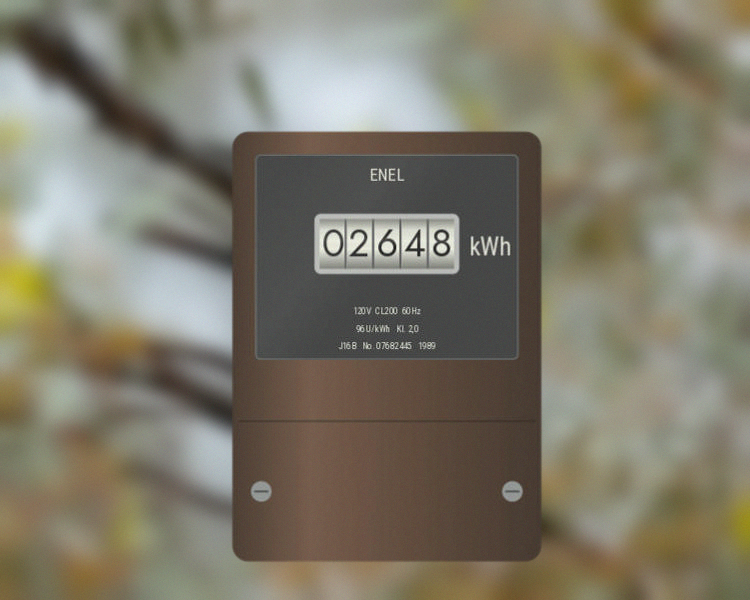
2648 kWh
